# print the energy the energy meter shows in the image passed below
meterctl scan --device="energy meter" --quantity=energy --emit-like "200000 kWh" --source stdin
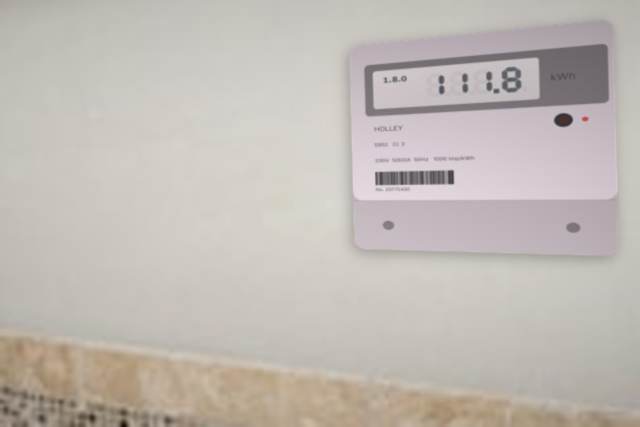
111.8 kWh
